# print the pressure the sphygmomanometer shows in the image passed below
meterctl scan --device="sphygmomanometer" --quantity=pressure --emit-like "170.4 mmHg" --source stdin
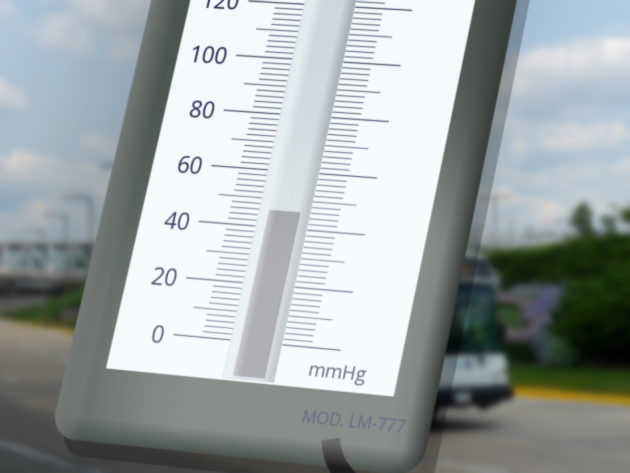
46 mmHg
